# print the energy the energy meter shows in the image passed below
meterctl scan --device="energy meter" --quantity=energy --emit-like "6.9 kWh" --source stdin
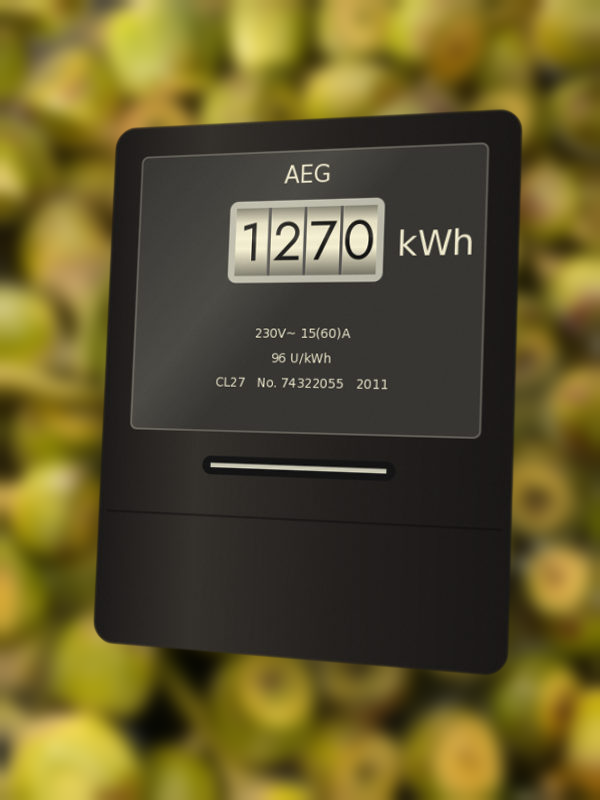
1270 kWh
